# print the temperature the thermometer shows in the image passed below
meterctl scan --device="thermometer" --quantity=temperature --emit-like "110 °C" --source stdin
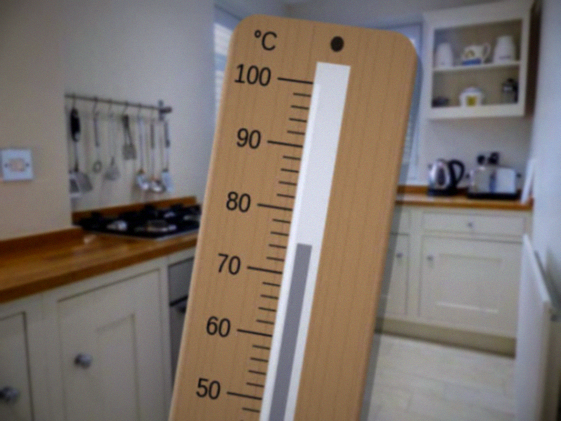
75 °C
